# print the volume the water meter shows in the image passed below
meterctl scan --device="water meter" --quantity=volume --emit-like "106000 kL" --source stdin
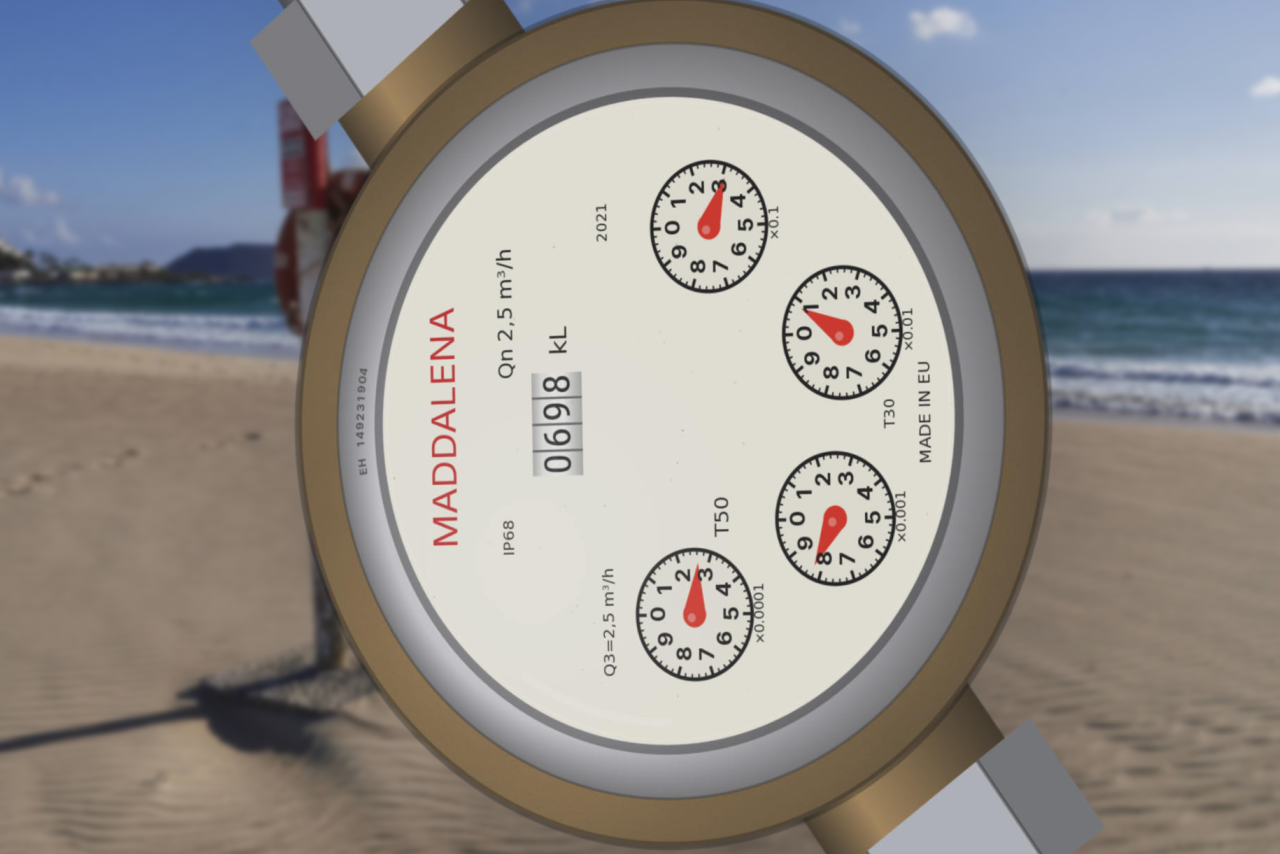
698.3082 kL
